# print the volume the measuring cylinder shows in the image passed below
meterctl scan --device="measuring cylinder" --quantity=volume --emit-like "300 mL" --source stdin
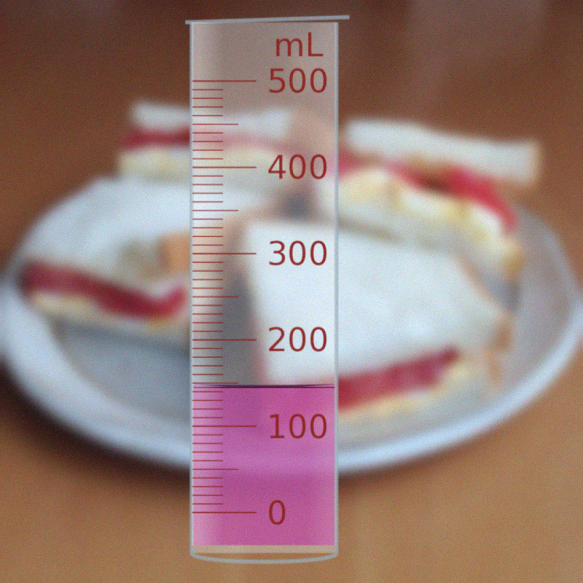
145 mL
